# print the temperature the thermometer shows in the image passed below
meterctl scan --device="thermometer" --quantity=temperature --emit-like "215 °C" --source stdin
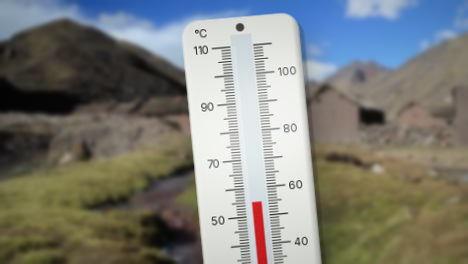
55 °C
